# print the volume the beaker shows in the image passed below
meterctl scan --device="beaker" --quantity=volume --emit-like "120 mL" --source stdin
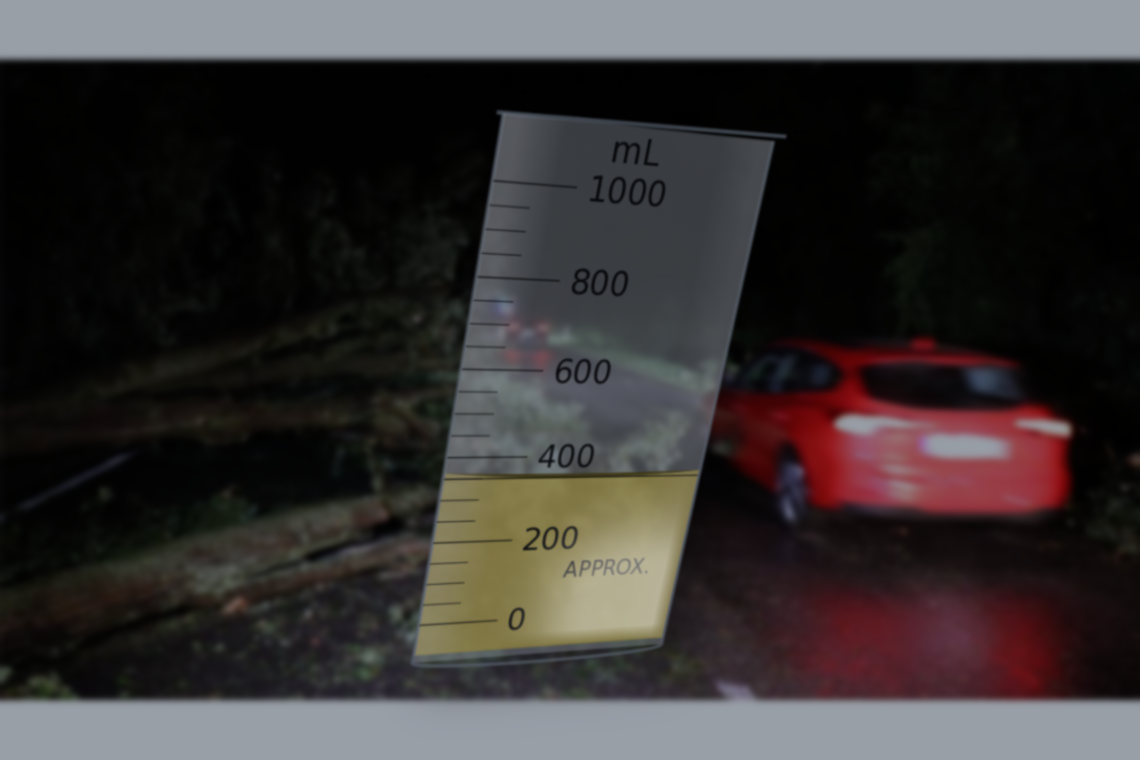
350 mL
